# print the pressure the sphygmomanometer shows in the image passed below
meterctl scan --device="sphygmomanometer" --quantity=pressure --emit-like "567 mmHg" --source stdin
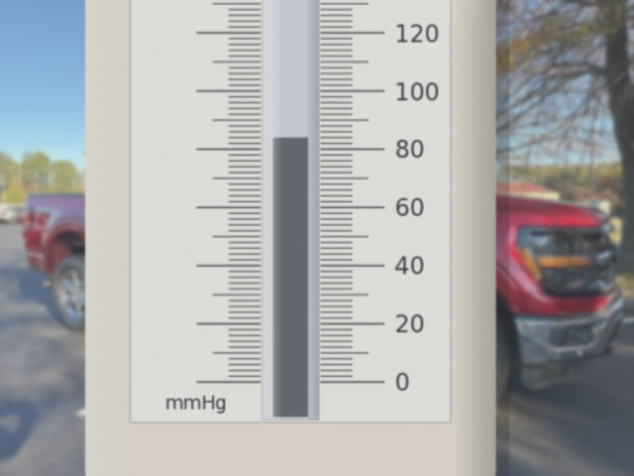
84 mmHg
